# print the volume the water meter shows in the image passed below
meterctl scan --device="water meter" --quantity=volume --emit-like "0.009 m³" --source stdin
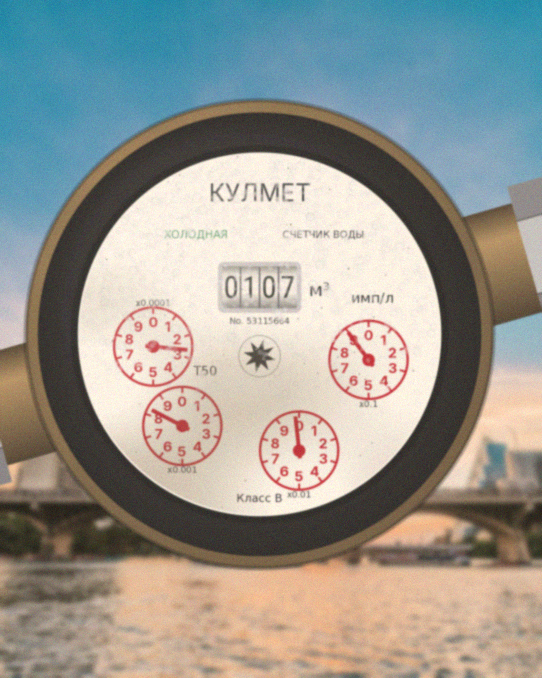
107.8982 m³
